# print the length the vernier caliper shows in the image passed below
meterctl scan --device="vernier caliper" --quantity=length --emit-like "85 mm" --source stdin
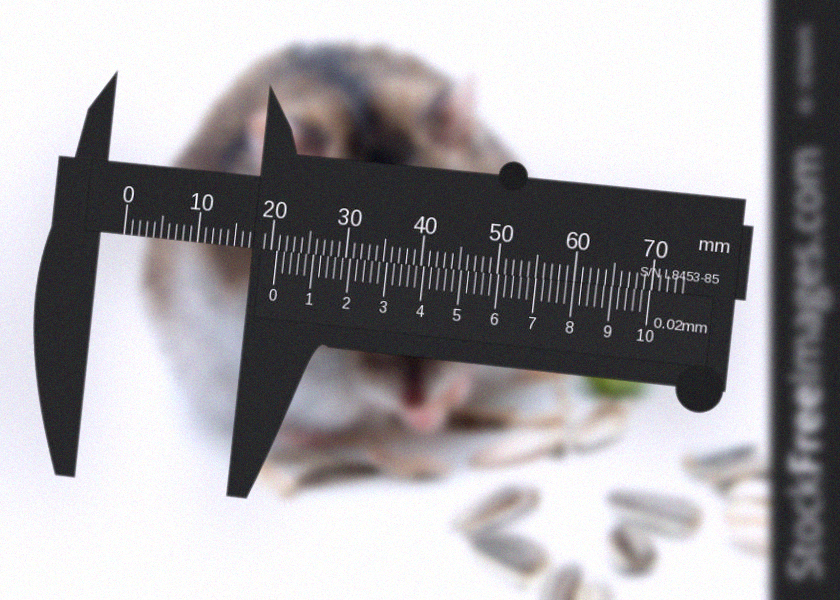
20.8 mm
